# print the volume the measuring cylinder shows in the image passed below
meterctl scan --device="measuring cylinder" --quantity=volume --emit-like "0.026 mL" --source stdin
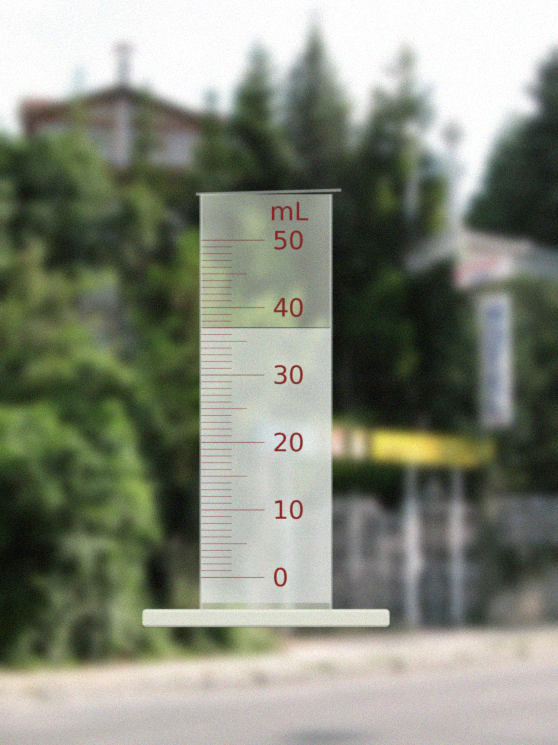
37 mL
